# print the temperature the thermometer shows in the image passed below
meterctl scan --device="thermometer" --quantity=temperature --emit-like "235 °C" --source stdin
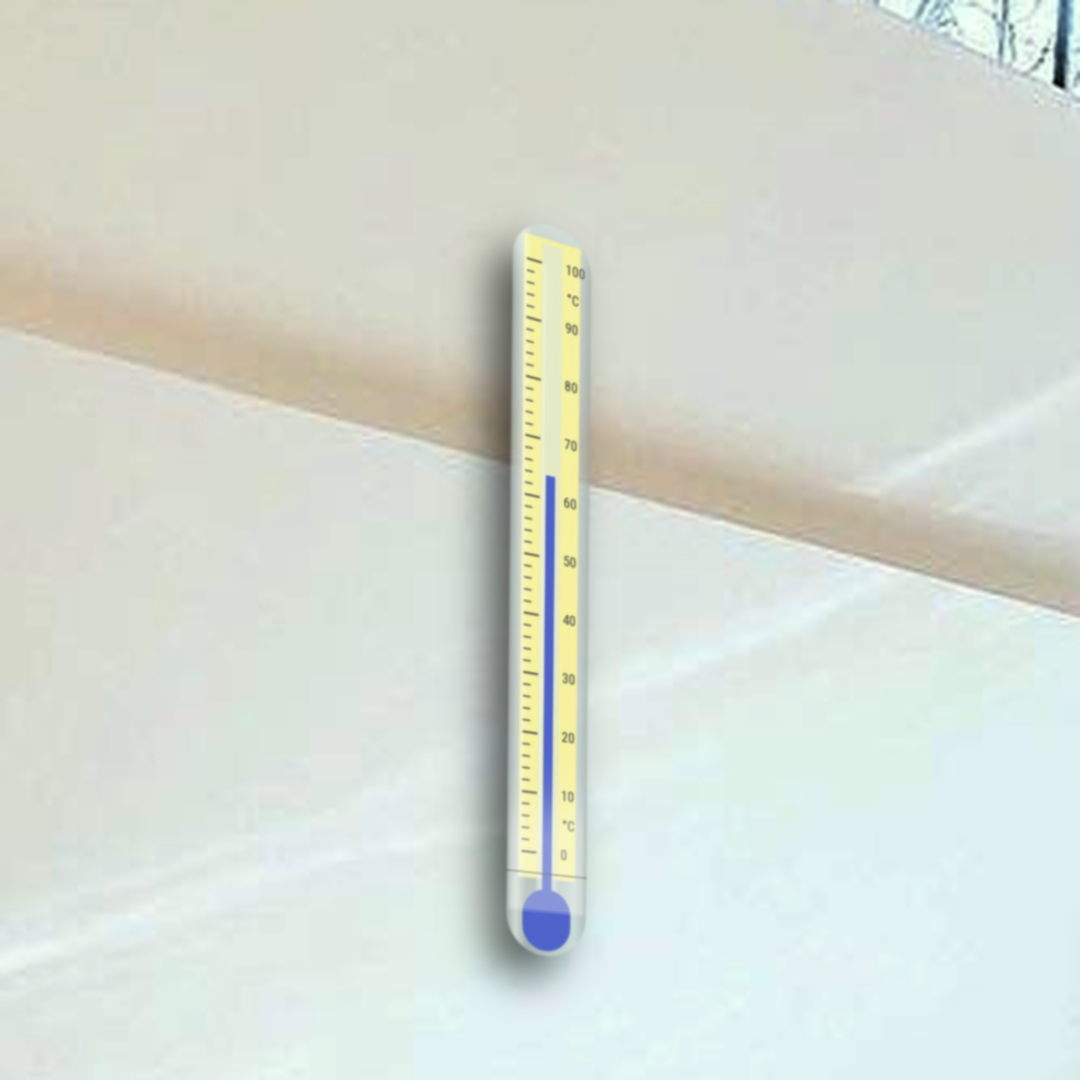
64 °C
